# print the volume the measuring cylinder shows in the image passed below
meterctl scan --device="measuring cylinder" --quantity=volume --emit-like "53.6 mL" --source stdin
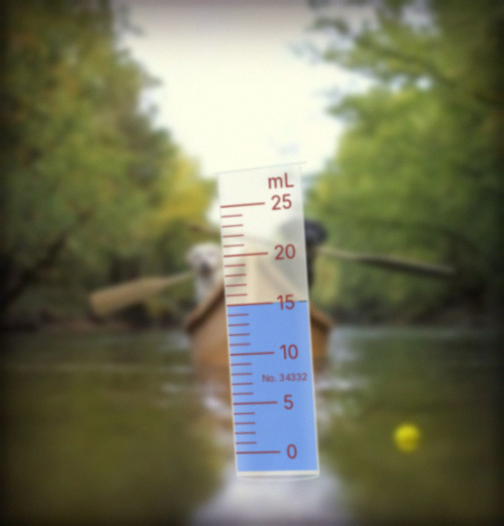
15 mL
